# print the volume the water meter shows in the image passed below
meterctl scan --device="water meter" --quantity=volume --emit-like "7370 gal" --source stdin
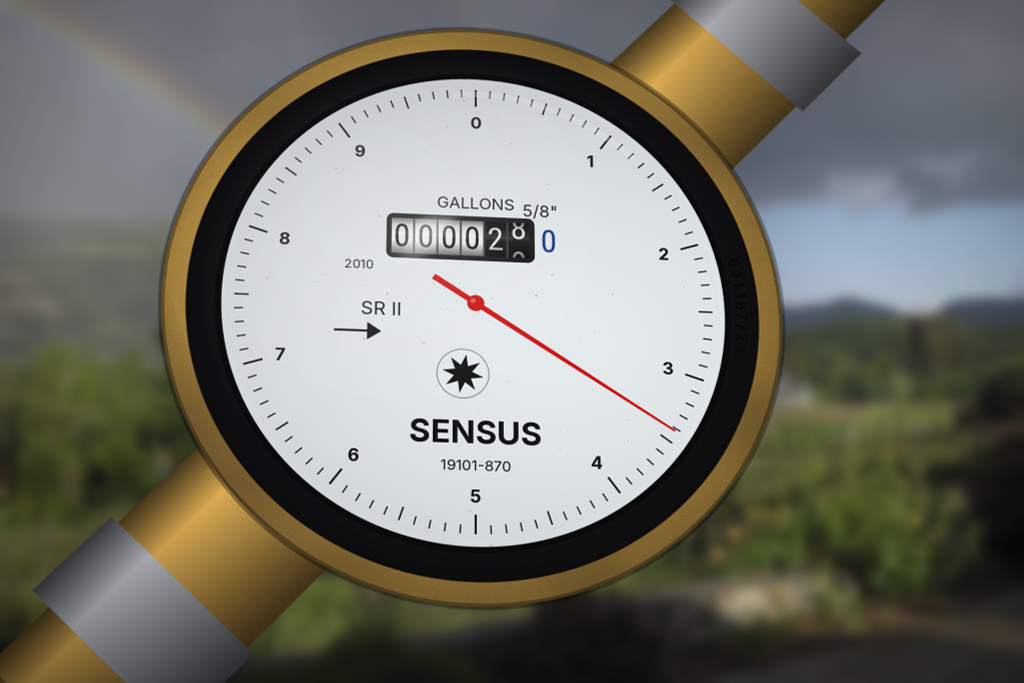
283.4 gal
